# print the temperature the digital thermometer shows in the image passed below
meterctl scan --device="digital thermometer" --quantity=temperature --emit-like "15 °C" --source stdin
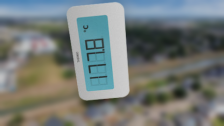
177.8 °C
